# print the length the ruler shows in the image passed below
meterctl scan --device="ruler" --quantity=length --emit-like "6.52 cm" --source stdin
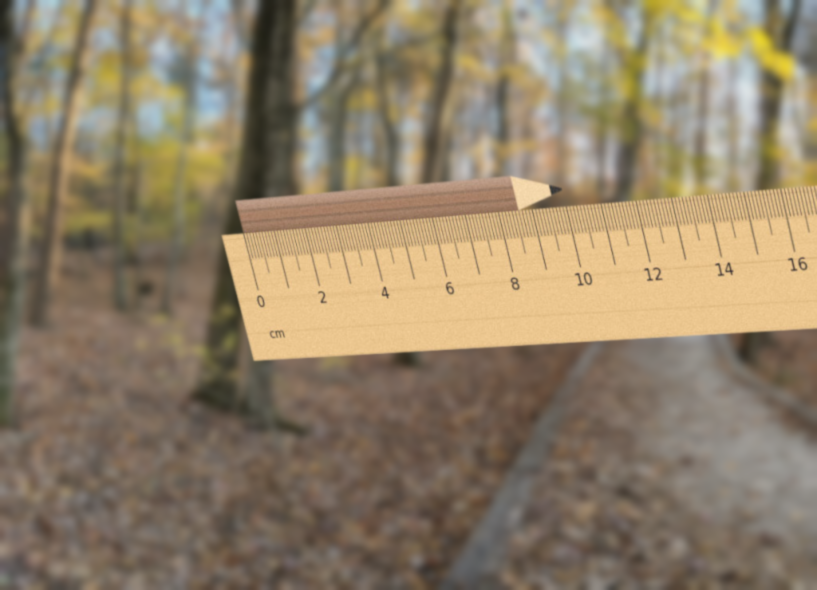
10 cm
